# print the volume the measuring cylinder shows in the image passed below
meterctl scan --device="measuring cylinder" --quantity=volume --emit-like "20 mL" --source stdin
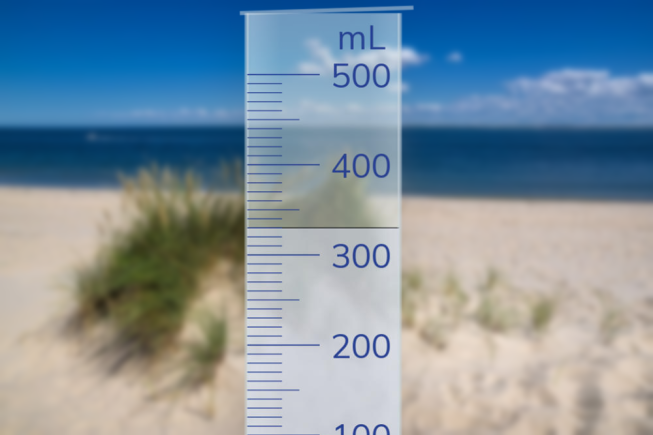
330 mL
